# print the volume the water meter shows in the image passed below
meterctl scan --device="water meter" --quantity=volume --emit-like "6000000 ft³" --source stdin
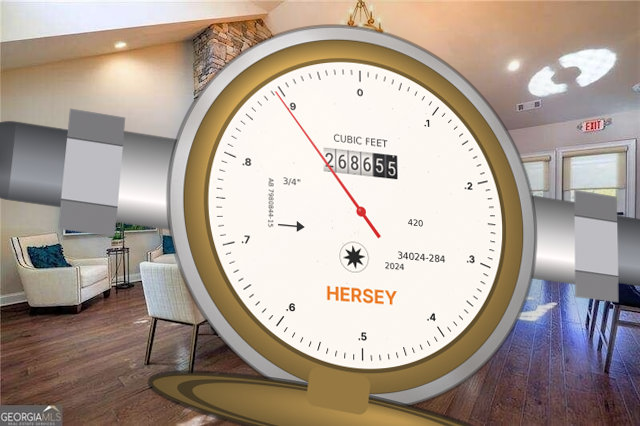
268654.89 ft³
